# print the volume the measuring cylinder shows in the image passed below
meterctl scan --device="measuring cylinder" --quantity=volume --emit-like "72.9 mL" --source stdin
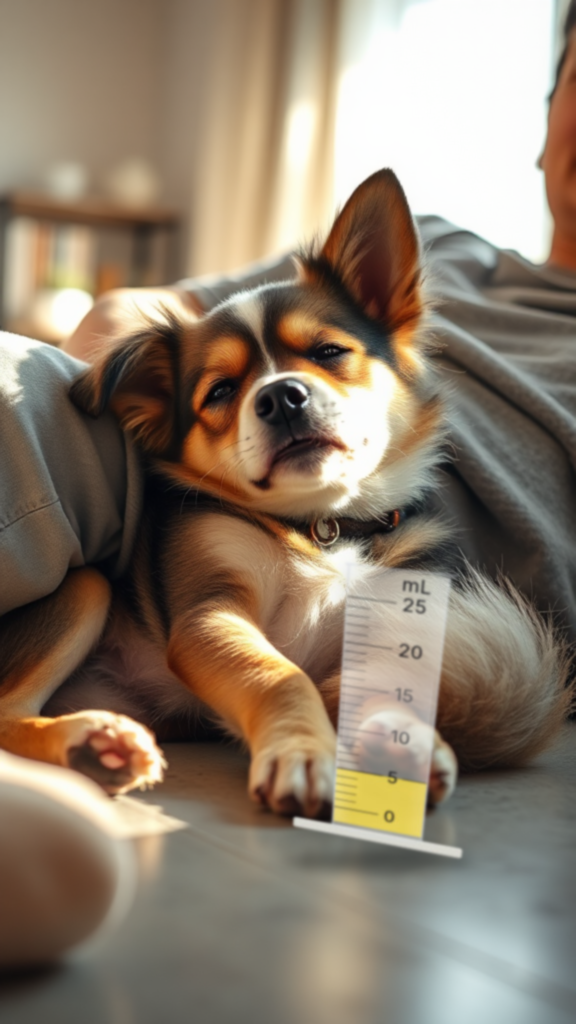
5 mL
